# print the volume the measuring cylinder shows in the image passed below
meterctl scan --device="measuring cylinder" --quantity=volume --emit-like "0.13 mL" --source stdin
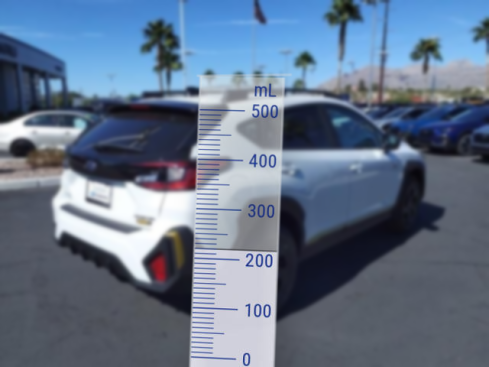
220 mL
